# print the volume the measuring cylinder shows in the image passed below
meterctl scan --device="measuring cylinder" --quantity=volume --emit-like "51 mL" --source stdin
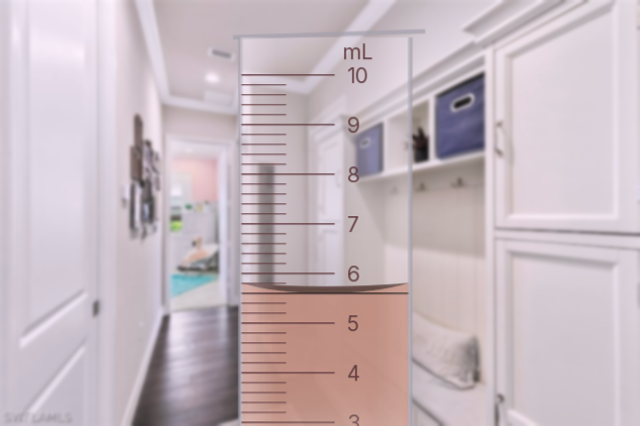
5.6 mL
